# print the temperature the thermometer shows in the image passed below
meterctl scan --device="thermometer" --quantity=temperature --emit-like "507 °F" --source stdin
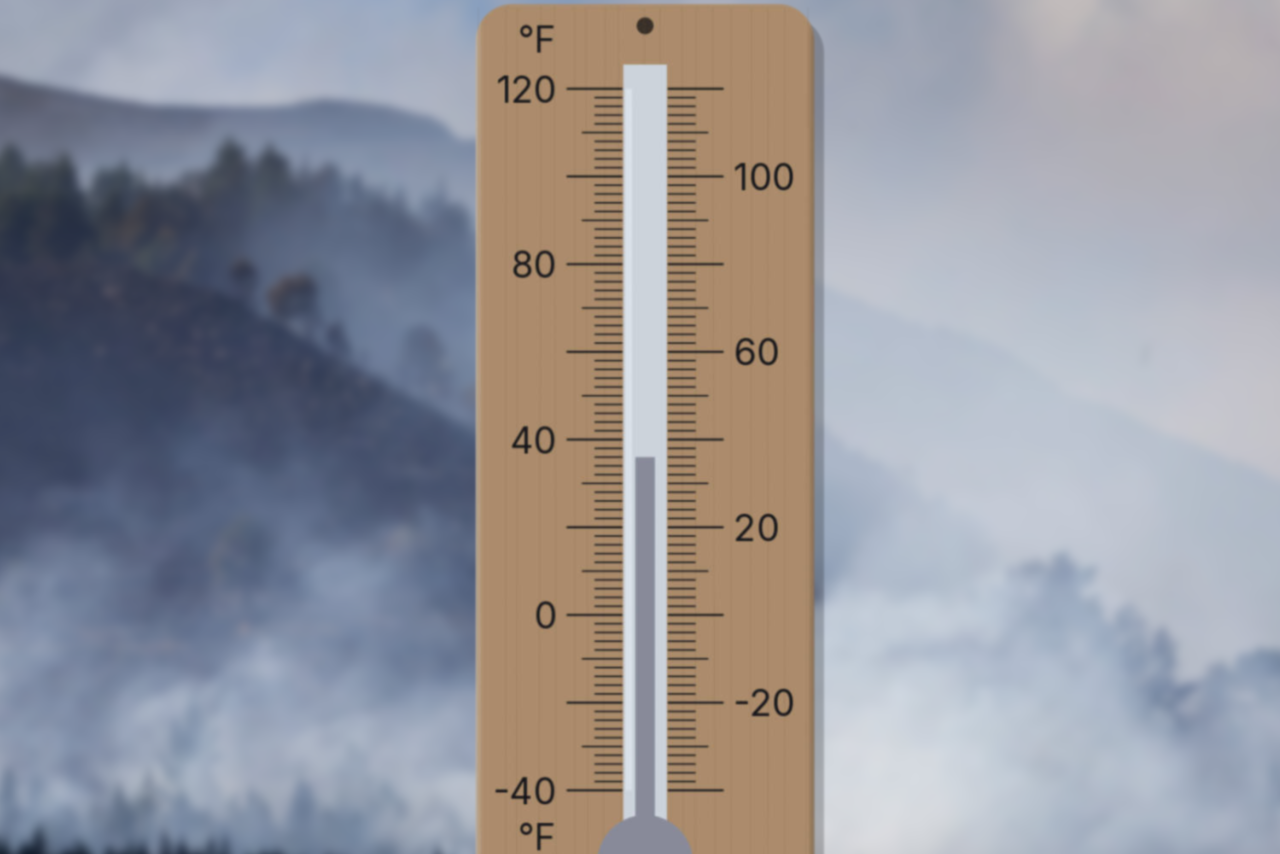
36 °F
